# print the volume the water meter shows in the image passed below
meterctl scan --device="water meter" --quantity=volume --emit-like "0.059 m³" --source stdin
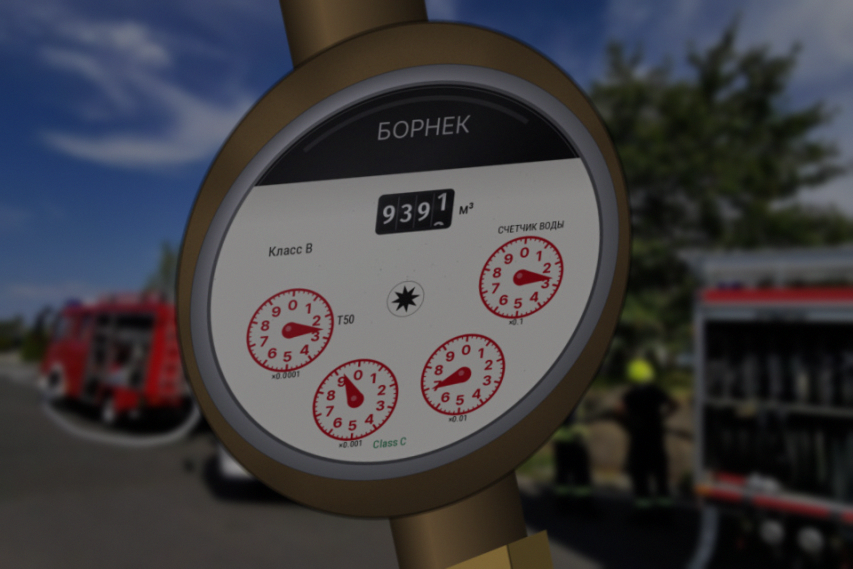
9391.2692 m³
